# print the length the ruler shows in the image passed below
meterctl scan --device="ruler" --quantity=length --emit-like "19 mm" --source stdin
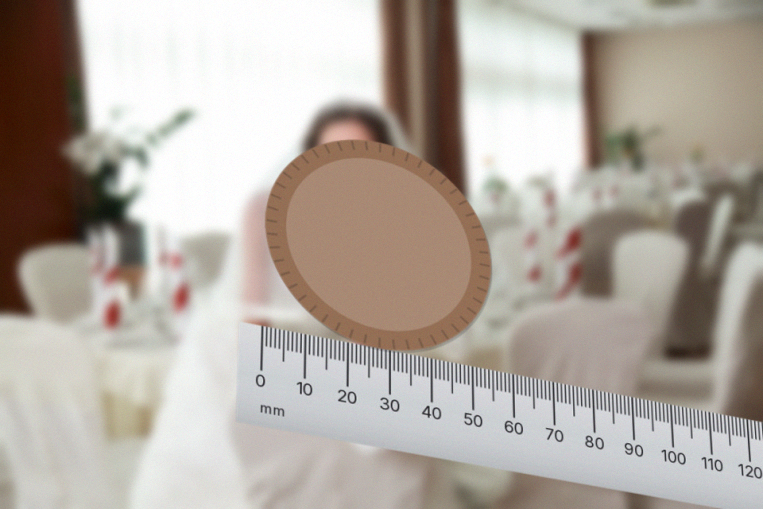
55 mm
